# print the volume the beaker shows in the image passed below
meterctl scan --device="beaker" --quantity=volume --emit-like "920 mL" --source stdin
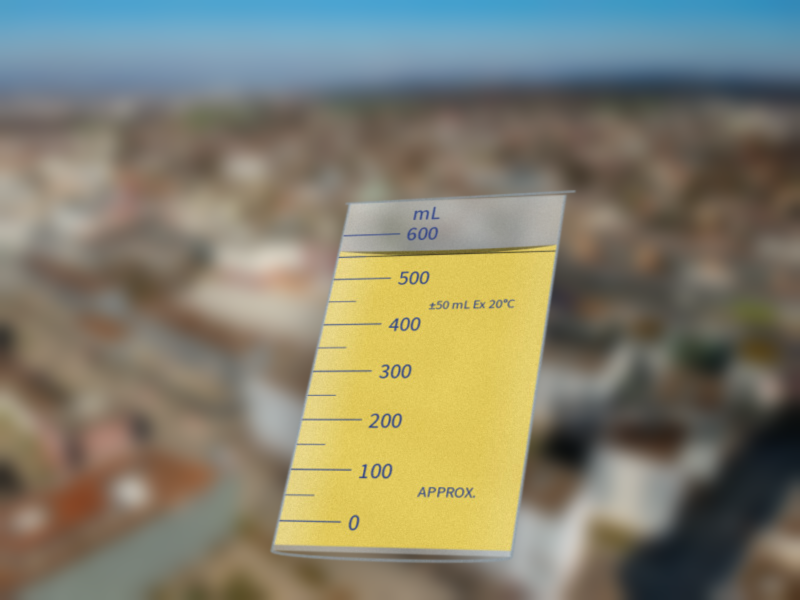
550 mL
